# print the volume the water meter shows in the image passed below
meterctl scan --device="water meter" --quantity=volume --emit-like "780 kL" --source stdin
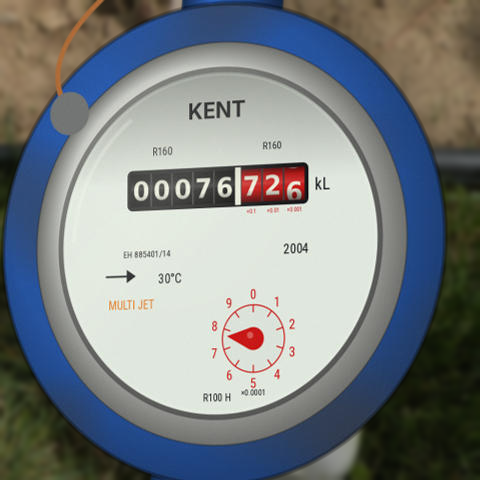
76.7257 kL
